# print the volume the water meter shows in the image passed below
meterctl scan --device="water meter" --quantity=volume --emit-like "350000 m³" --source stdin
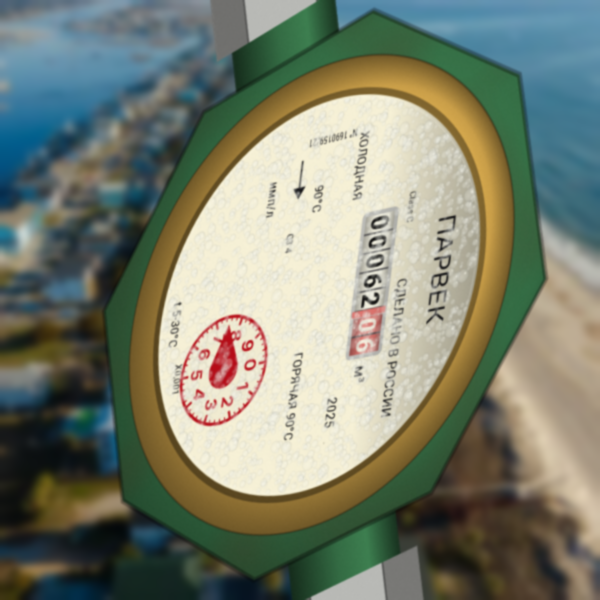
62.067 m³
